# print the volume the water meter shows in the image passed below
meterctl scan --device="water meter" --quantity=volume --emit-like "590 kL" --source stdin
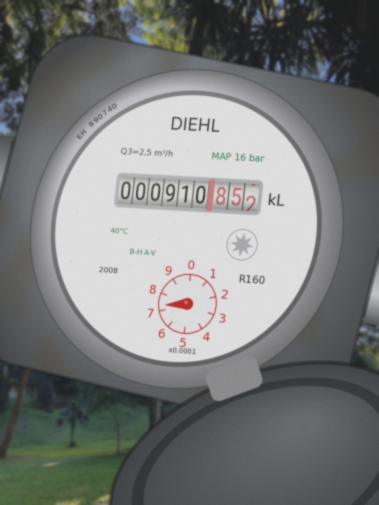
910.8517 kL
